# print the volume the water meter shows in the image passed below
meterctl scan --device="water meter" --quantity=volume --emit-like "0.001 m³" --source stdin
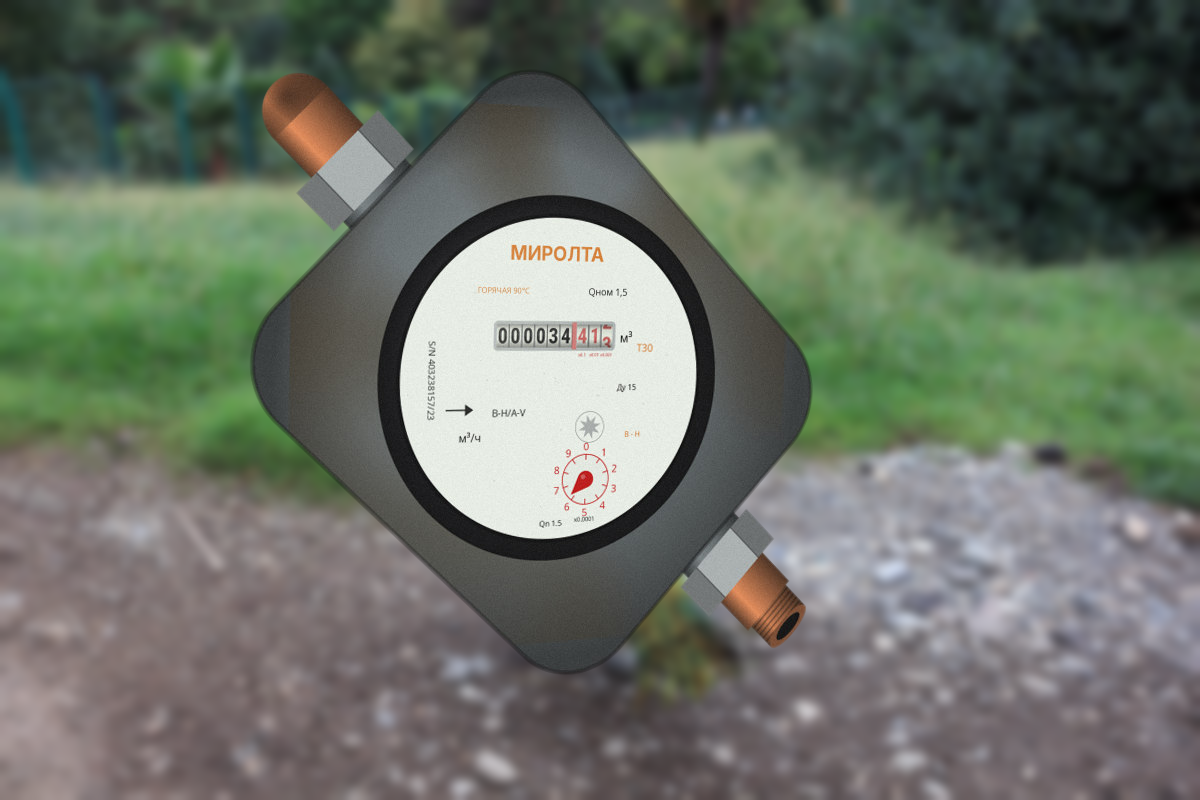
34.4126 m³
